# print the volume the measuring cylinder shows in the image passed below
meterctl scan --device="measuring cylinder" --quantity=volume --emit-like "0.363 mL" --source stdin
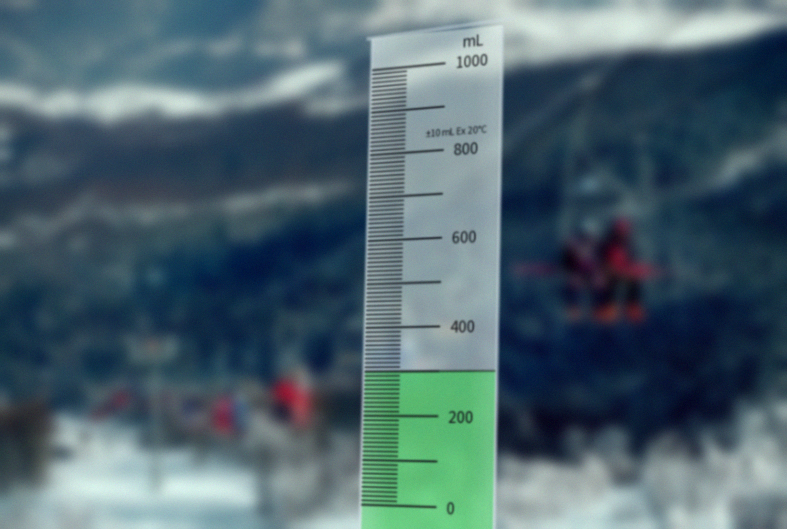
300 mL
